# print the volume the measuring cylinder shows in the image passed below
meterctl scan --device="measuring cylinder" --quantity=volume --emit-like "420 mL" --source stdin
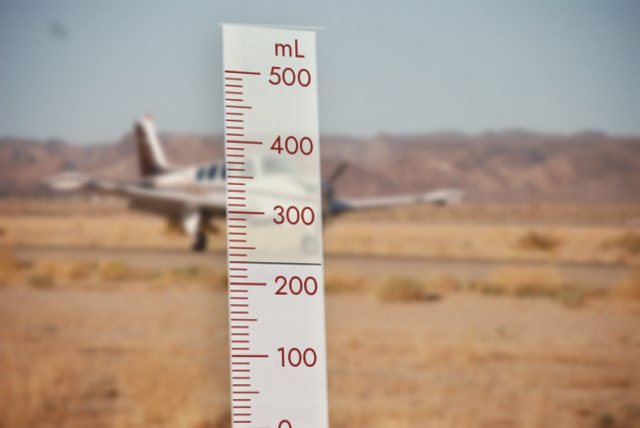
230 mL
